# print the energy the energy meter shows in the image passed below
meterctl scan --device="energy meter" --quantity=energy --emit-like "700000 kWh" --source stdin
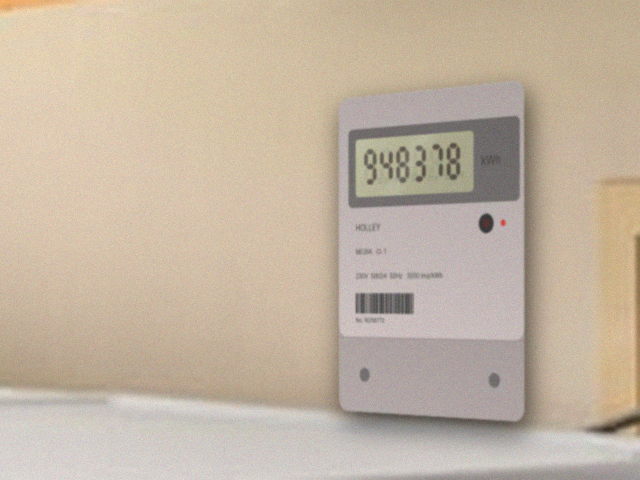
948378 kWh
